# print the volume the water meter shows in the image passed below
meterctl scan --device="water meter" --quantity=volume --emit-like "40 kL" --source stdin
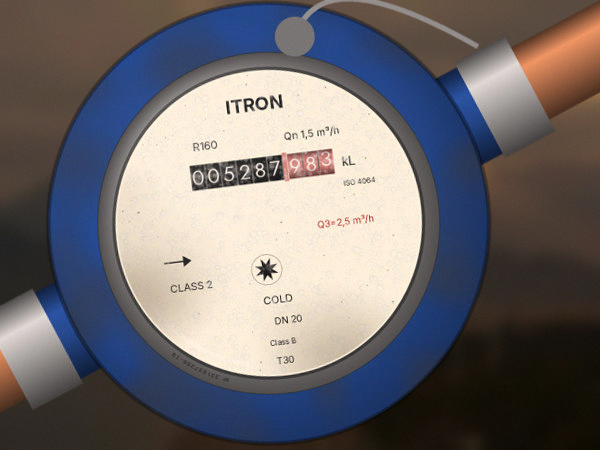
5287.983 kL
